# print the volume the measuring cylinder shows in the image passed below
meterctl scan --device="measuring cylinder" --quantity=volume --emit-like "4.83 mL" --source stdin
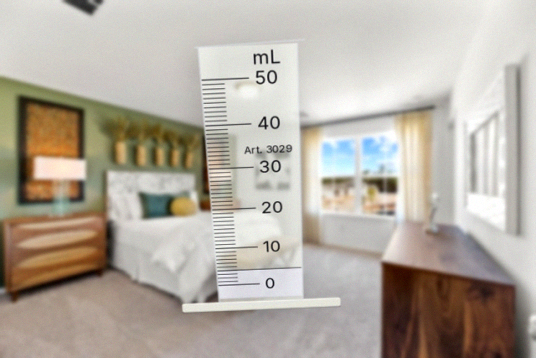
4 mL
